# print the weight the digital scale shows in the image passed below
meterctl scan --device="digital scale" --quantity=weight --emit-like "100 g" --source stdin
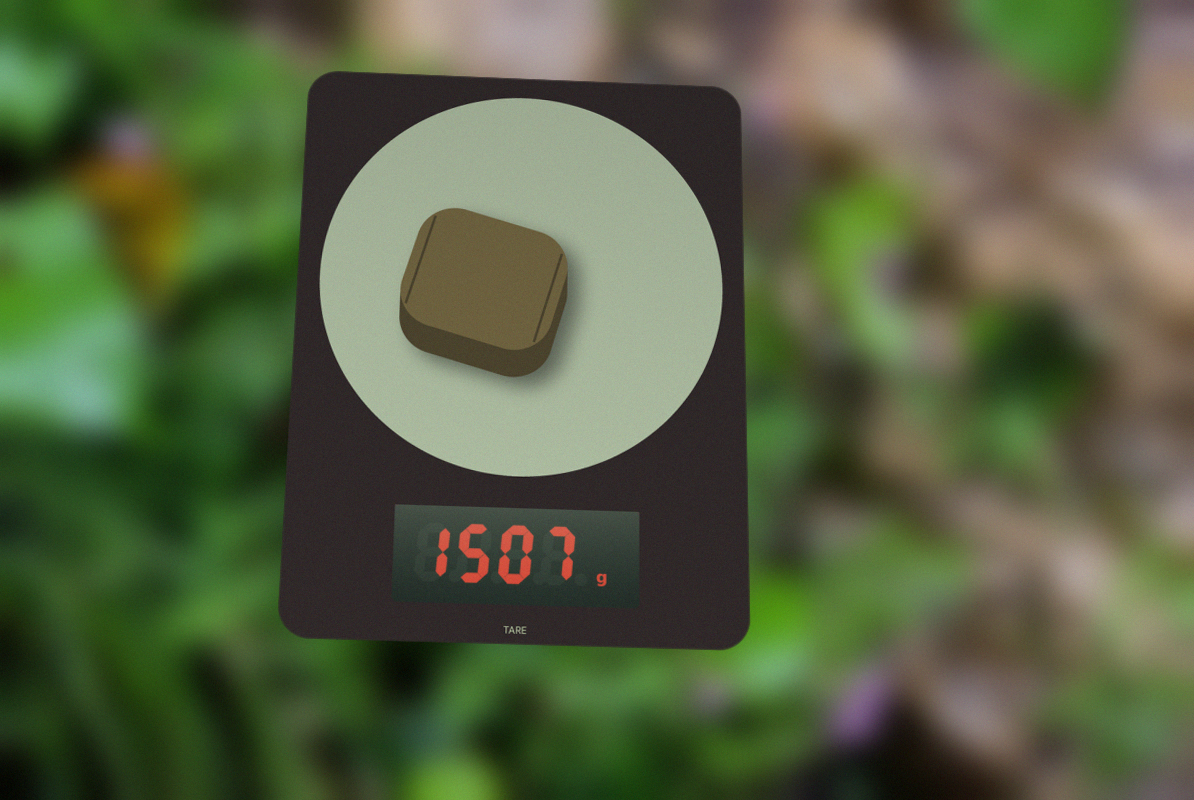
1507 g
